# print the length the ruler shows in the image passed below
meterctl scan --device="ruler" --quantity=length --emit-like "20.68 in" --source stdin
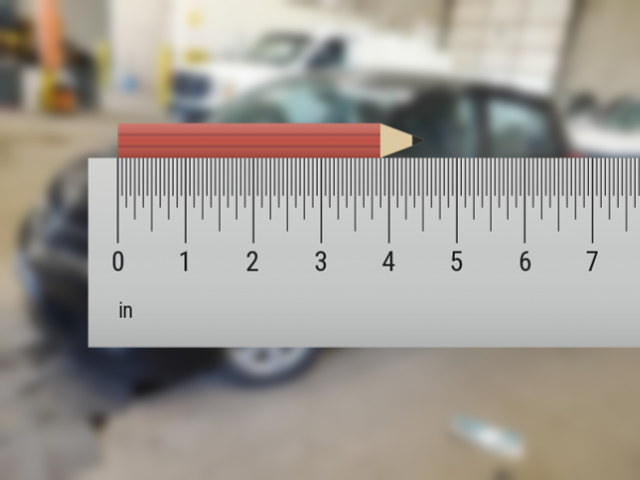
4.5 in
